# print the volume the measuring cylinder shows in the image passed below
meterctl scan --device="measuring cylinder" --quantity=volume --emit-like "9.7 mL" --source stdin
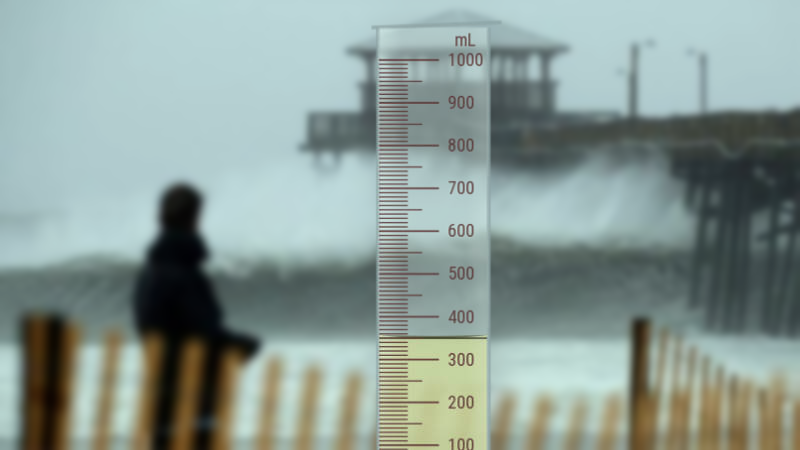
350 mL
